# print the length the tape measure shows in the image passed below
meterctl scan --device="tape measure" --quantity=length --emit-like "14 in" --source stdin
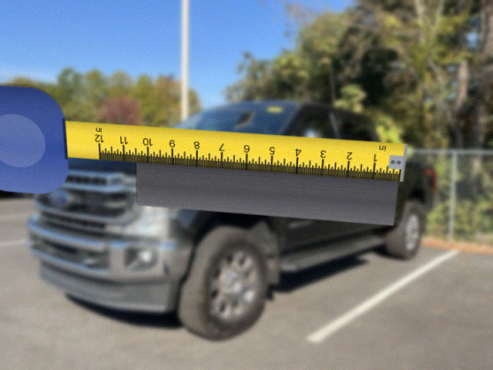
10.5 in
